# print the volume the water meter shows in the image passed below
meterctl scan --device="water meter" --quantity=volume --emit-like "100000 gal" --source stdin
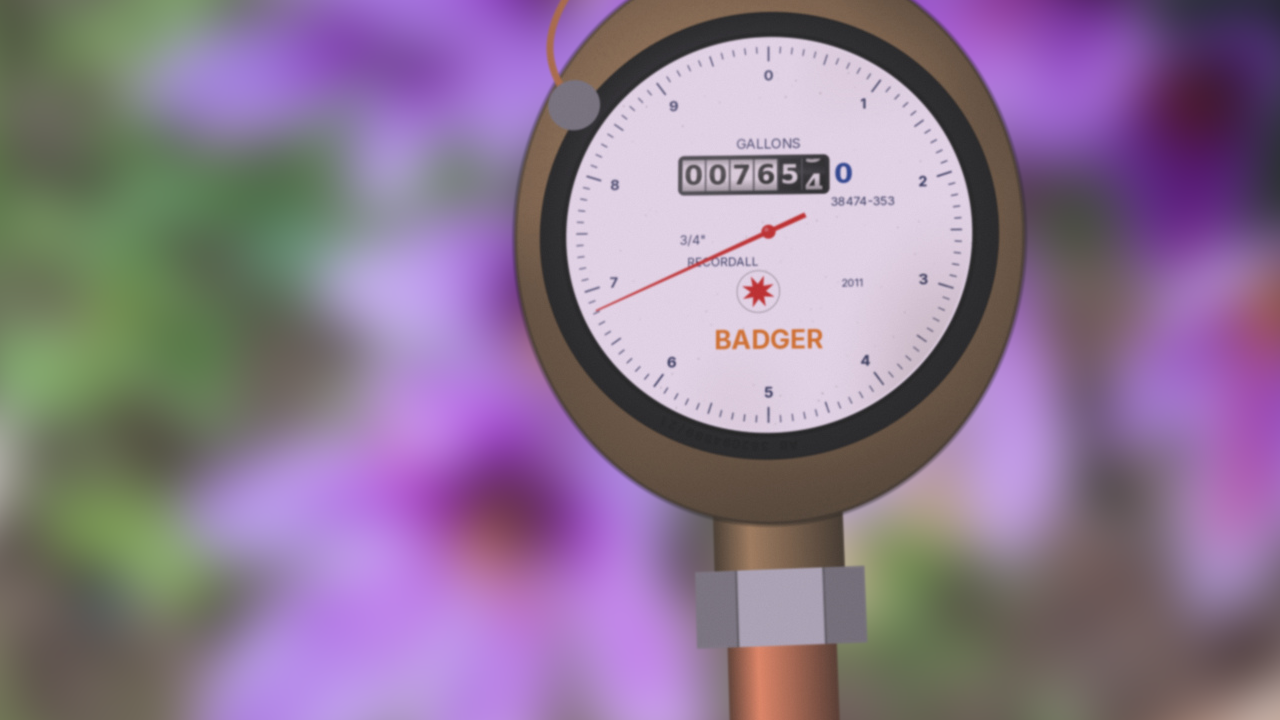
76536.8 gal
